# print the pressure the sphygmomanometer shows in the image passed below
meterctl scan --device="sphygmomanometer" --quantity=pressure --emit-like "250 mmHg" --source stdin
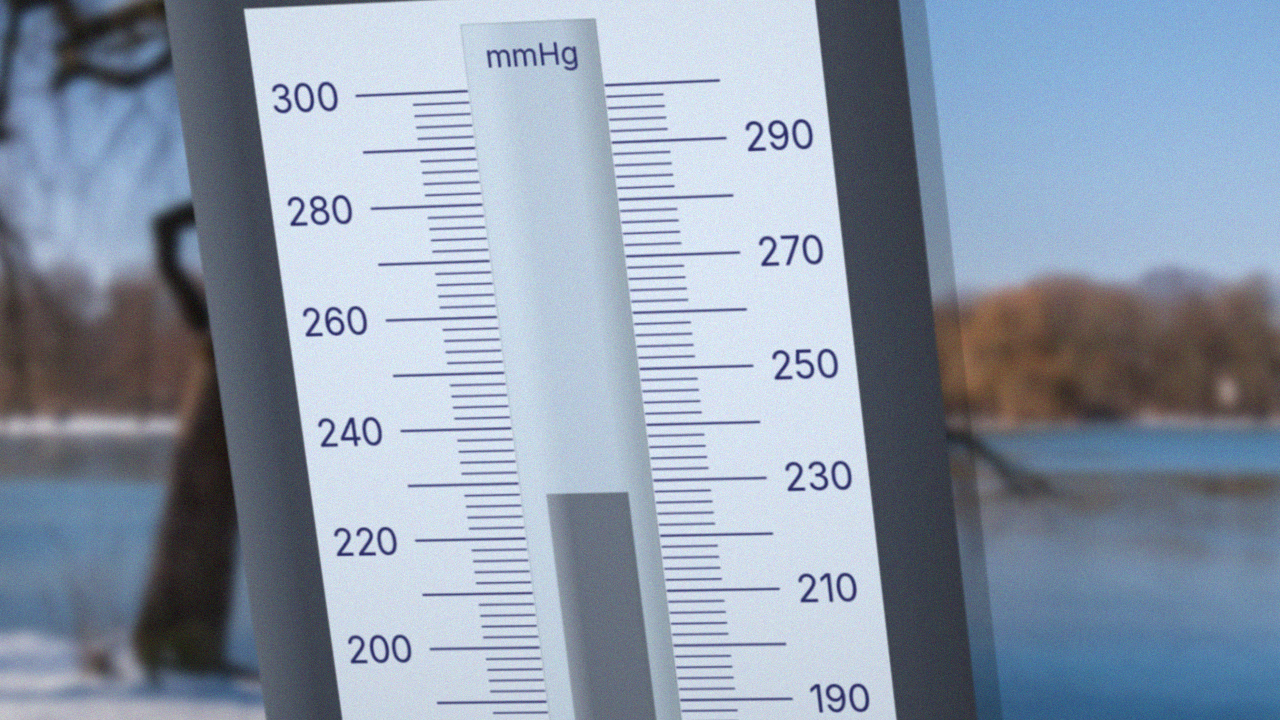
228 mmHg
